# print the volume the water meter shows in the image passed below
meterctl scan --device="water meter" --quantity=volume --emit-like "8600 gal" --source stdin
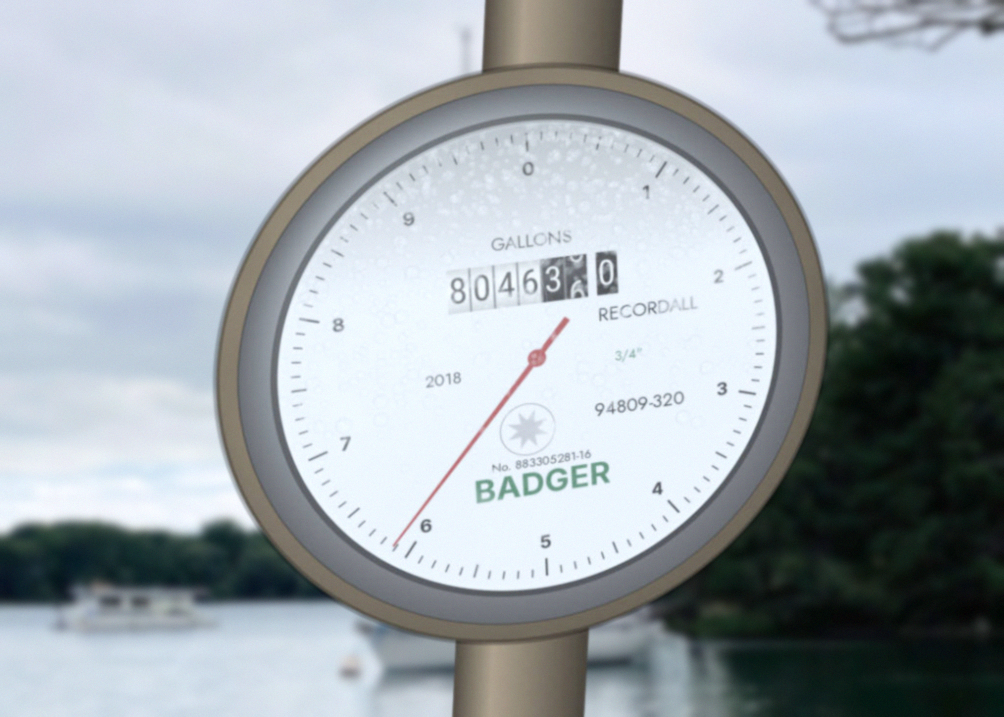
8046356.1 gal
